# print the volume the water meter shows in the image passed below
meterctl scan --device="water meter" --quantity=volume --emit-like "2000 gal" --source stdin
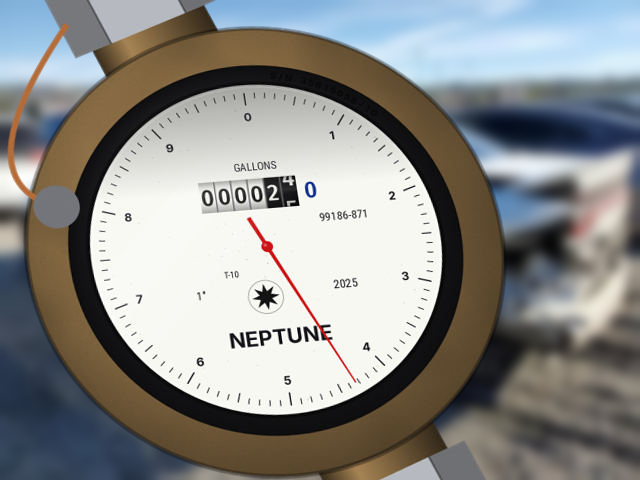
244.3 gal
